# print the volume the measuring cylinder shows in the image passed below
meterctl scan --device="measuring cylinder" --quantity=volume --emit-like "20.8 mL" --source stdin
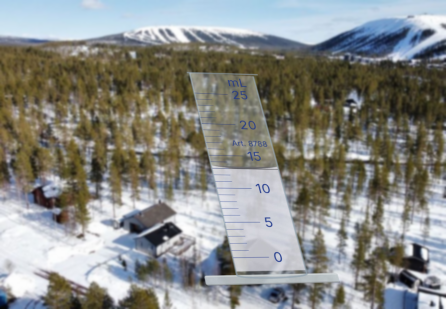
13 mL
